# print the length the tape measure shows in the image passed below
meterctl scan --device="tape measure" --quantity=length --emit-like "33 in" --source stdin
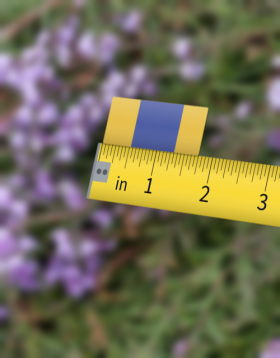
1.75 in
